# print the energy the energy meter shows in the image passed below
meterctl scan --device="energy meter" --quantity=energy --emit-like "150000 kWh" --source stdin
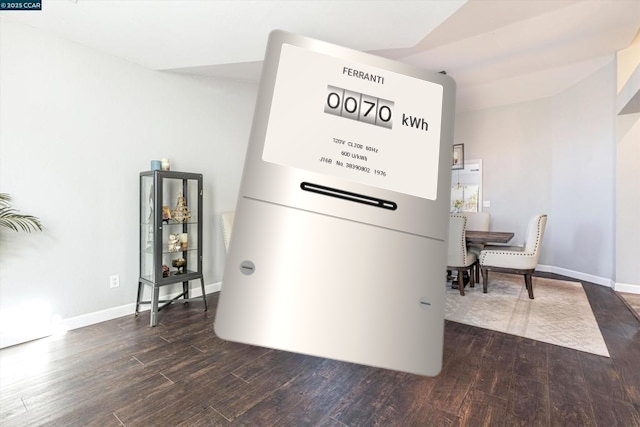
70 kWh
